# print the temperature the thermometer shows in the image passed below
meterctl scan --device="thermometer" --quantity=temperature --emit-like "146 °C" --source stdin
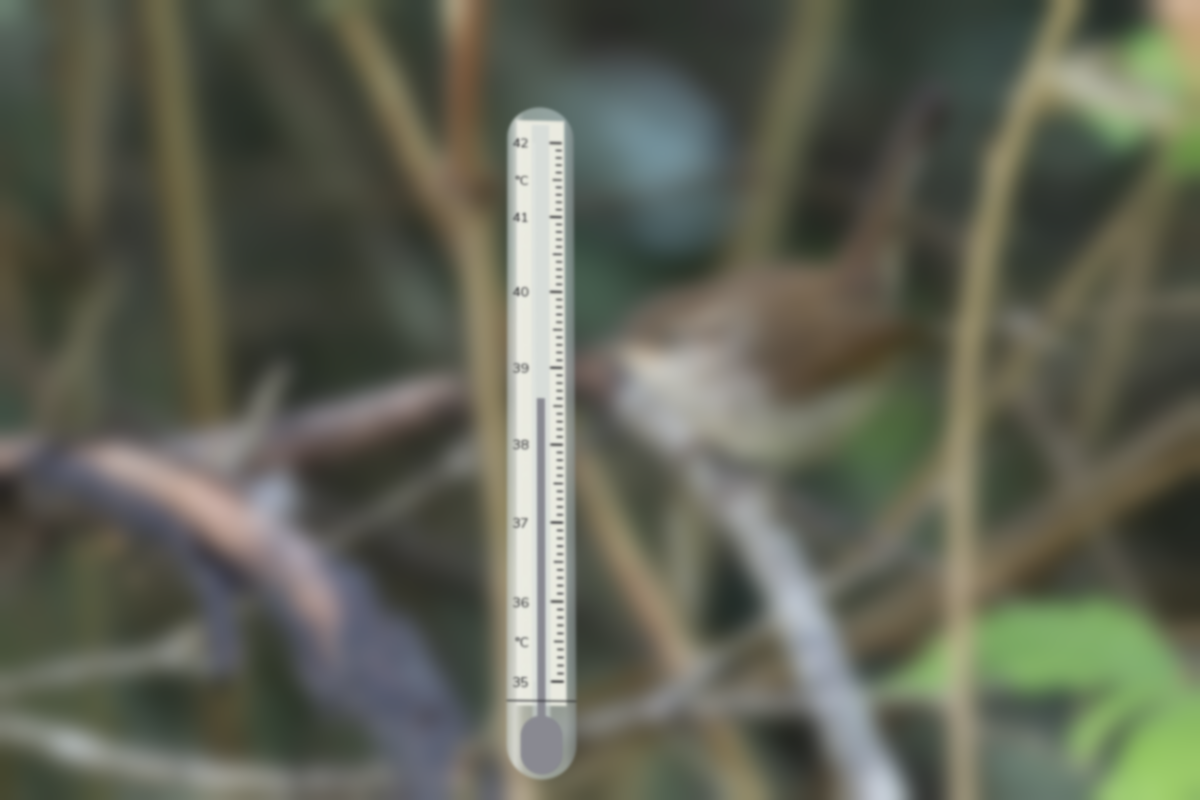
38.6 °C
